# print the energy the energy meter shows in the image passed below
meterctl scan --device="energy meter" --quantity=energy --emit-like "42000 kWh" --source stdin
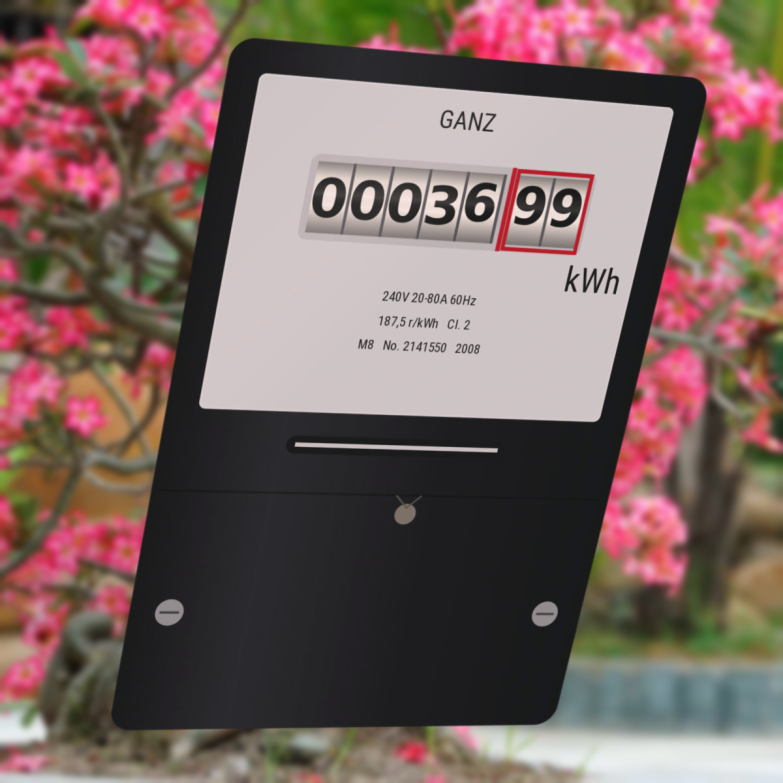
36.99 kWh
